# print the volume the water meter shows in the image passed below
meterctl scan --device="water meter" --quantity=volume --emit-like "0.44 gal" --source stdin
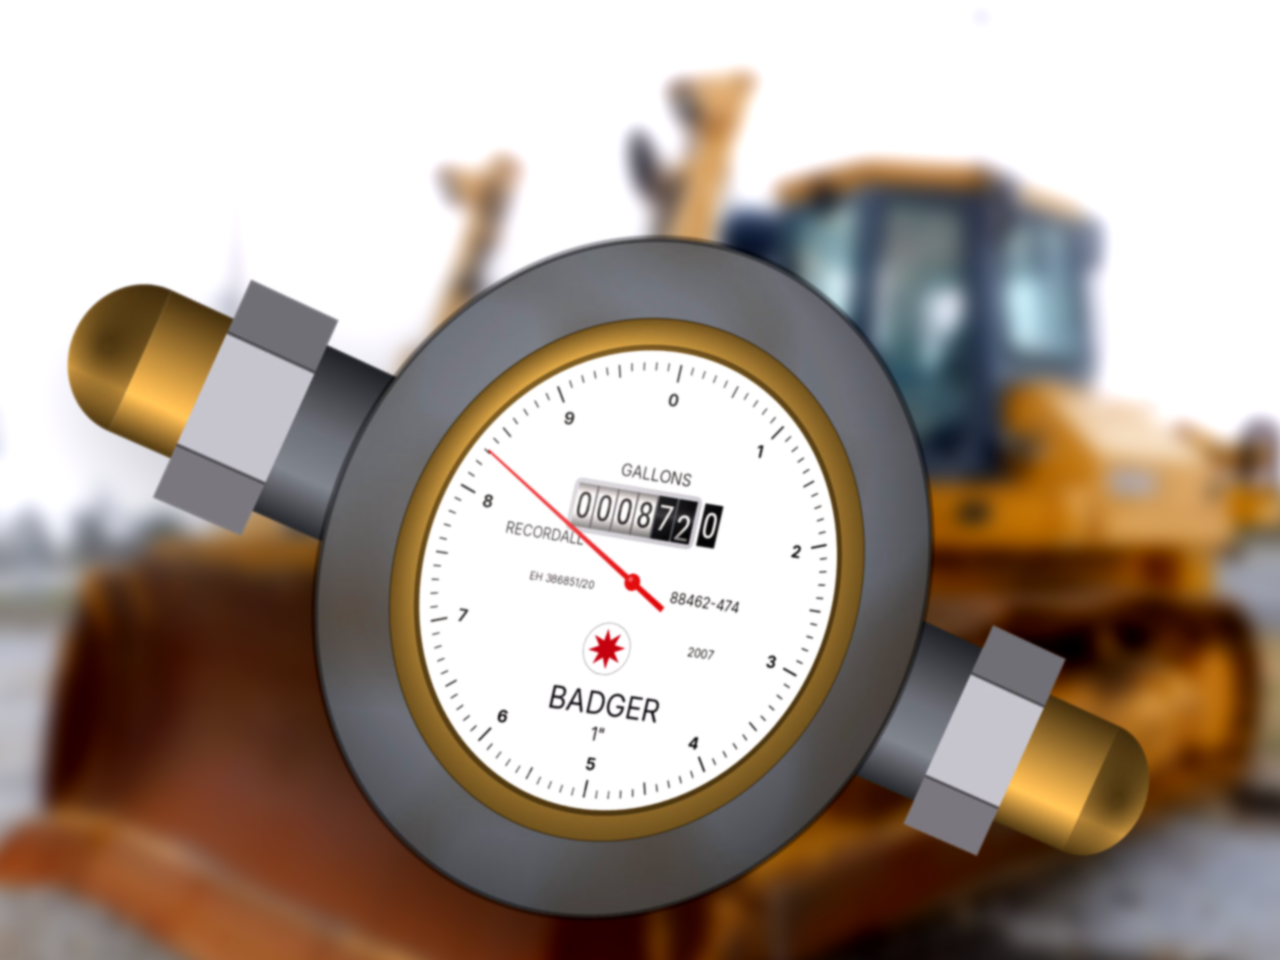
8718.3 gal
